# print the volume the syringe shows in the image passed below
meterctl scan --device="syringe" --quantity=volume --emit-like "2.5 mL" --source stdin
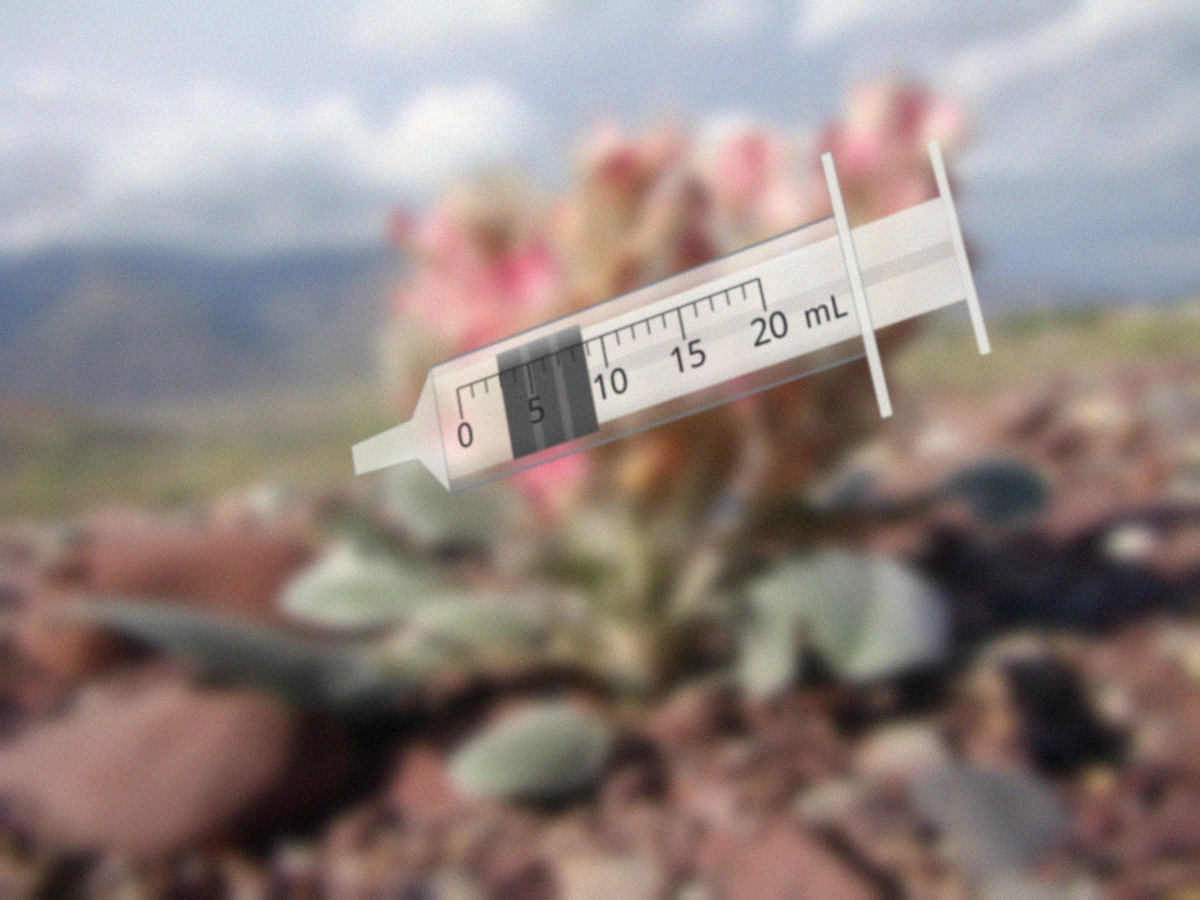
3 mL
